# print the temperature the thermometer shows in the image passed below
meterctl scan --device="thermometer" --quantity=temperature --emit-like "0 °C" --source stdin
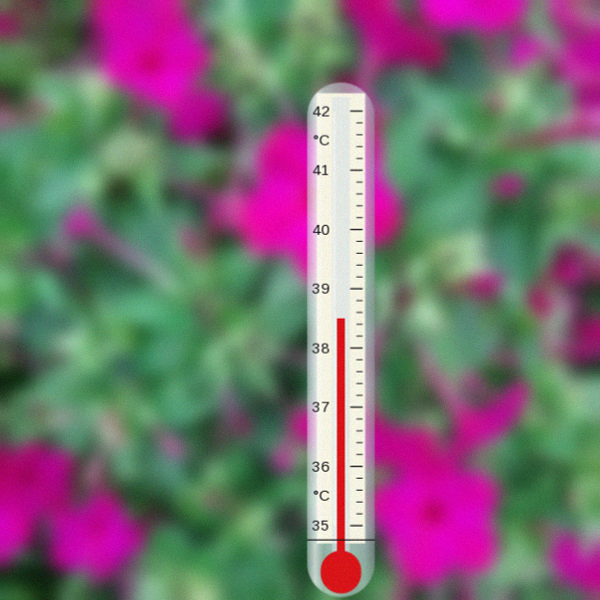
38.5 °C
